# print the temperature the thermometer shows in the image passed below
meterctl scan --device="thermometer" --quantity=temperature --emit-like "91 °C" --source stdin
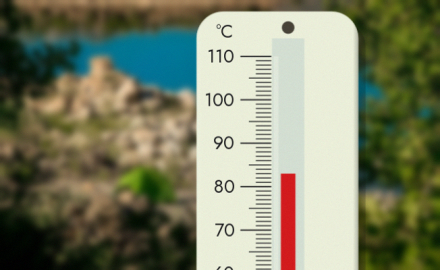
83 °C
